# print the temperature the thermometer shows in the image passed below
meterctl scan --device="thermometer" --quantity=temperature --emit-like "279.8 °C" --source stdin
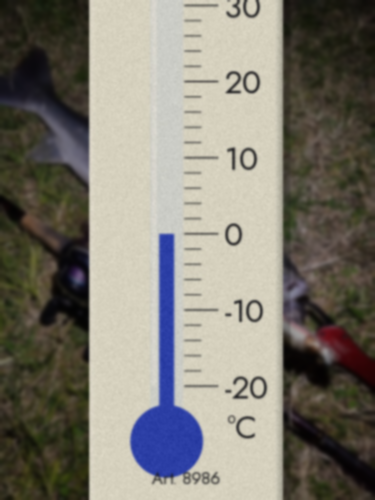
0 °C
